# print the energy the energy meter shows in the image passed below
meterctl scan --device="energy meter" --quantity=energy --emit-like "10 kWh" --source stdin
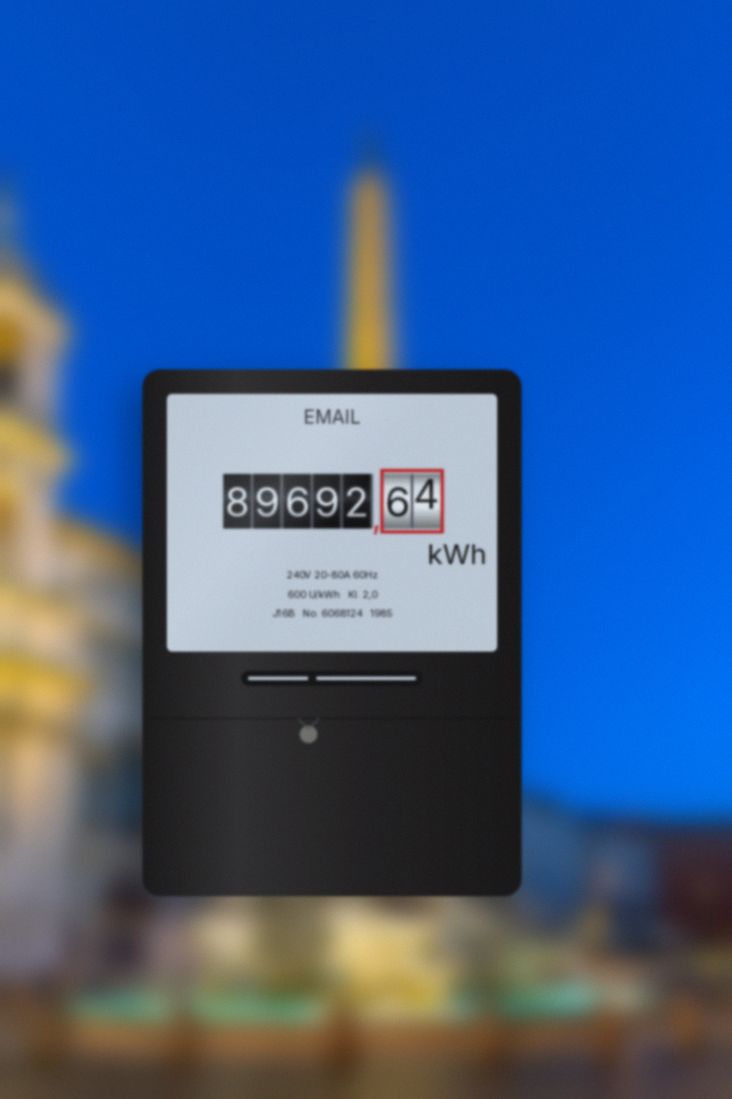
89692.64 kWh
